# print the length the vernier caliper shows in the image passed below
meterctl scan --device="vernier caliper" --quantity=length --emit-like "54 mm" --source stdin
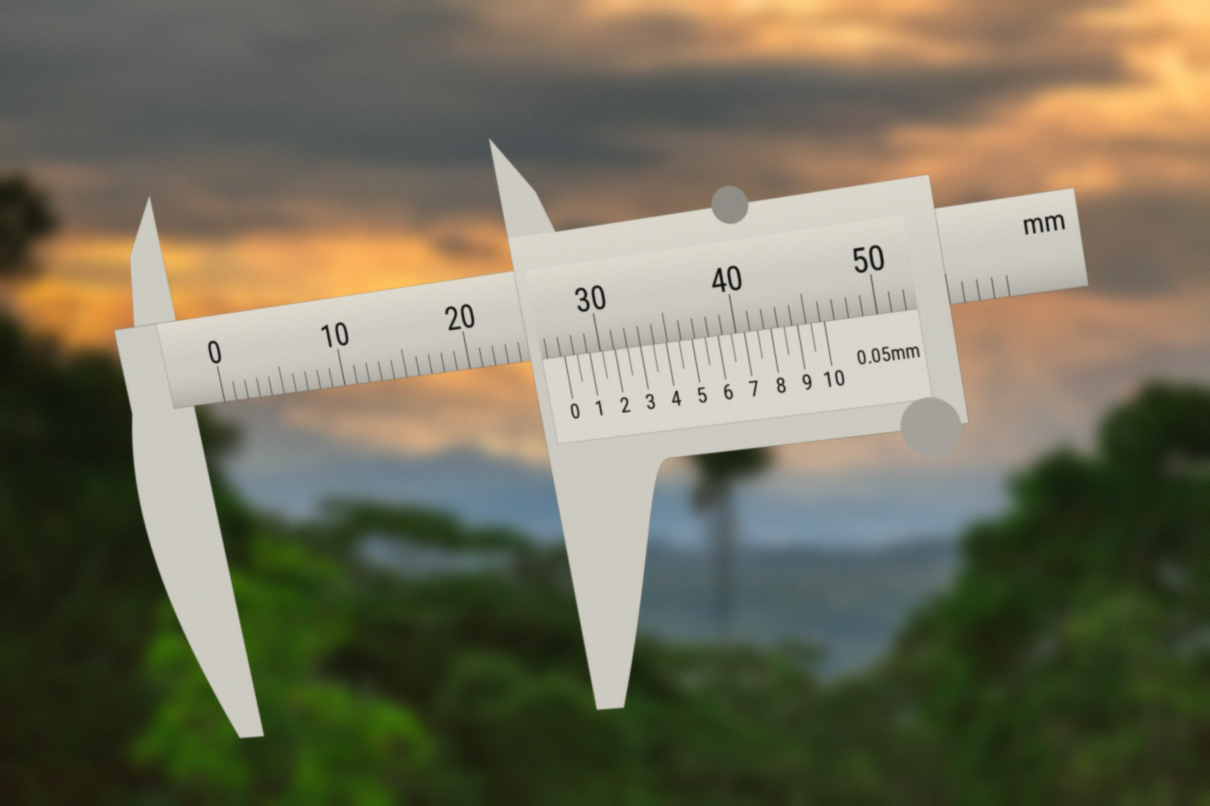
27.3 mm
